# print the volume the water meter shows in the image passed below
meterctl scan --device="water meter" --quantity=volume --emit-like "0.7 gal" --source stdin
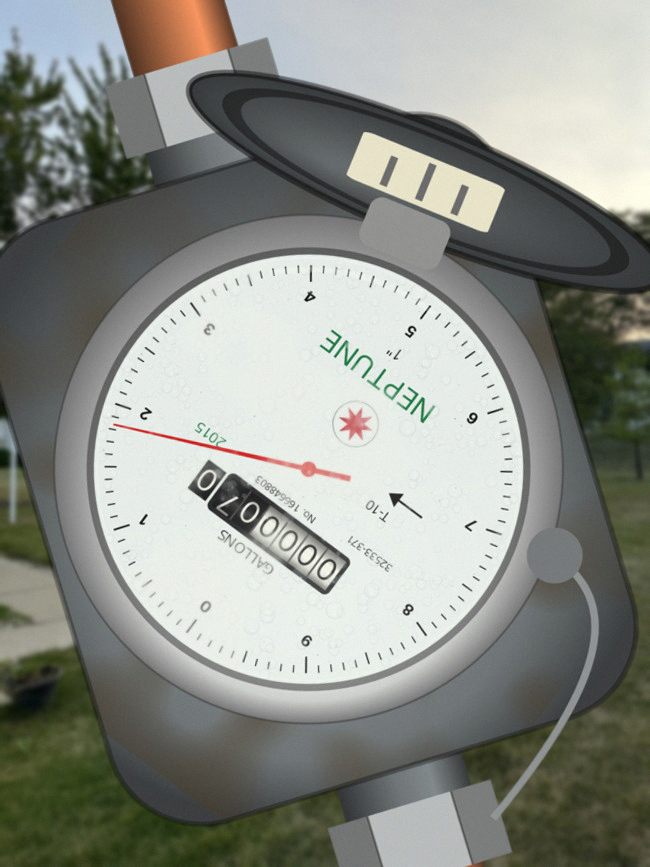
71.8 gal
